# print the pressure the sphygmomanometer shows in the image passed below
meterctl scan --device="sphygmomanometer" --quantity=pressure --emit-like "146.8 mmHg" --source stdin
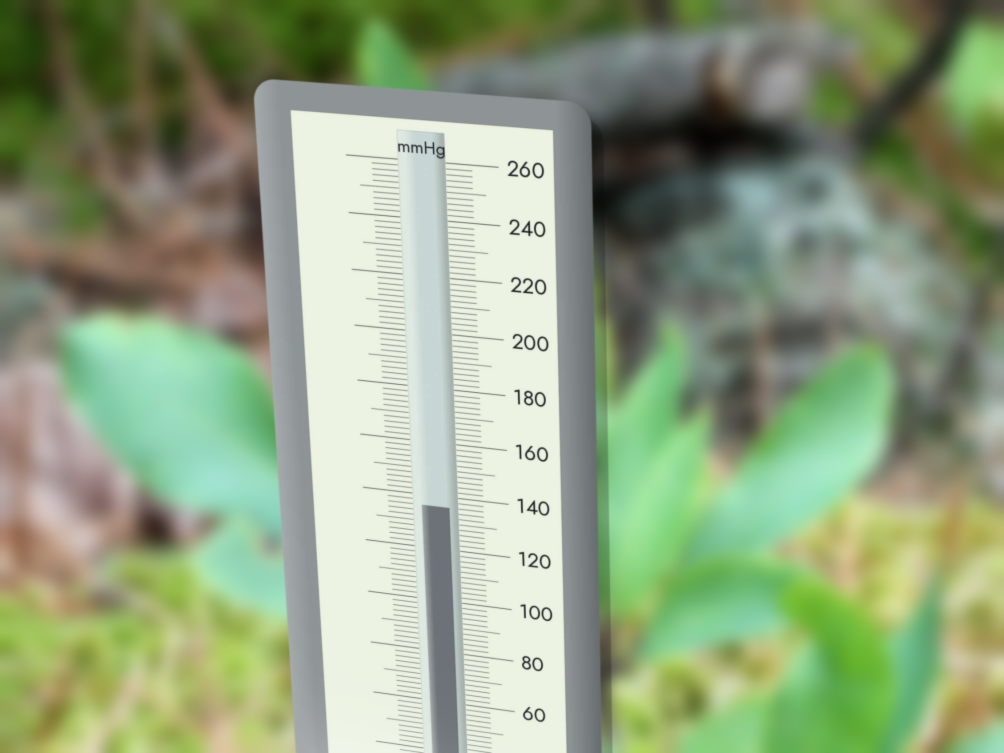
136 mmHg
